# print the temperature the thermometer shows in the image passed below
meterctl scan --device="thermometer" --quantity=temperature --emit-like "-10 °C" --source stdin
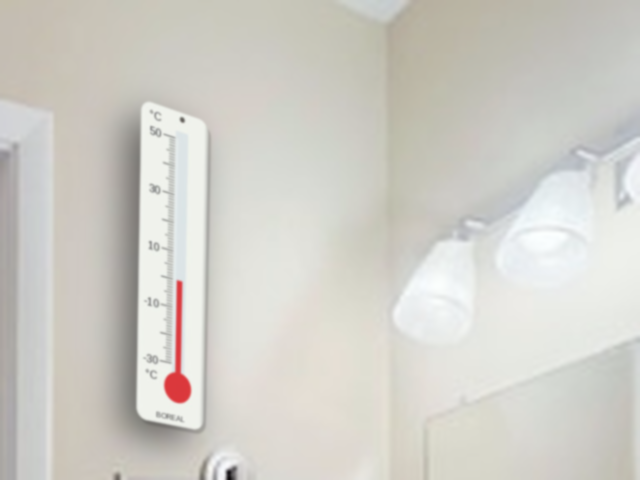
0 °C
